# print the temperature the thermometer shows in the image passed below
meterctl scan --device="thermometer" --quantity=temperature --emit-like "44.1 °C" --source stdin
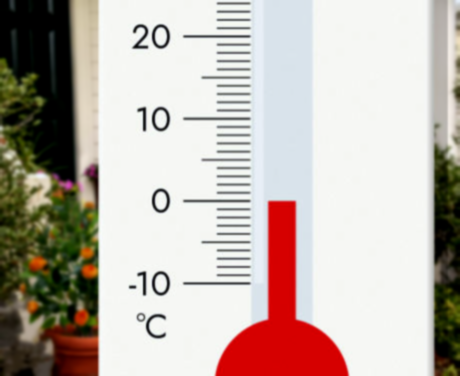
0 °C
